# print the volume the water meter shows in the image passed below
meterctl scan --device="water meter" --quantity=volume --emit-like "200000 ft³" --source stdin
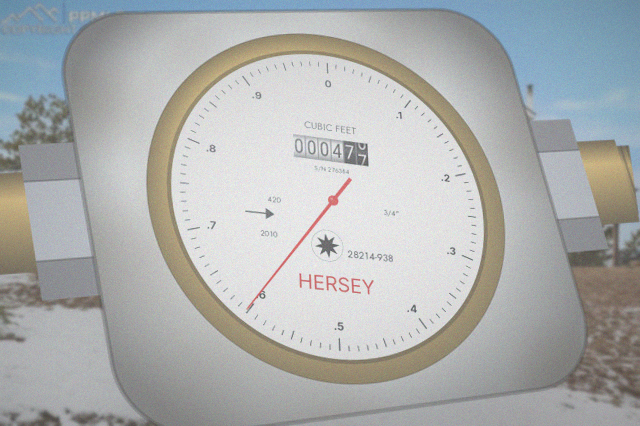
476.60 ft³
